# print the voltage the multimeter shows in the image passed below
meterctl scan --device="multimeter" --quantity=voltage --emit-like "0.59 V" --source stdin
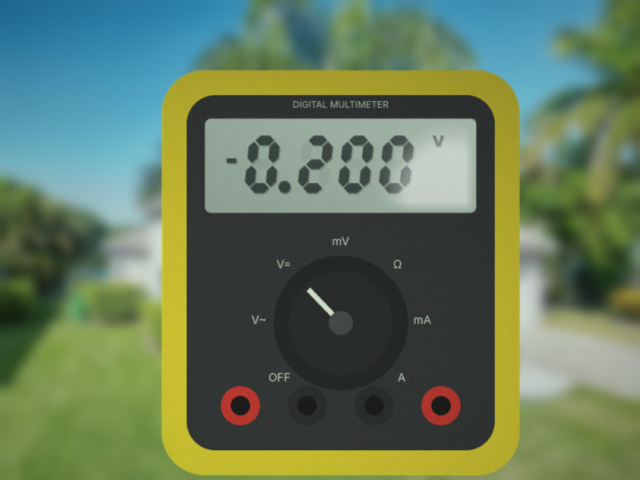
-0.200 V
